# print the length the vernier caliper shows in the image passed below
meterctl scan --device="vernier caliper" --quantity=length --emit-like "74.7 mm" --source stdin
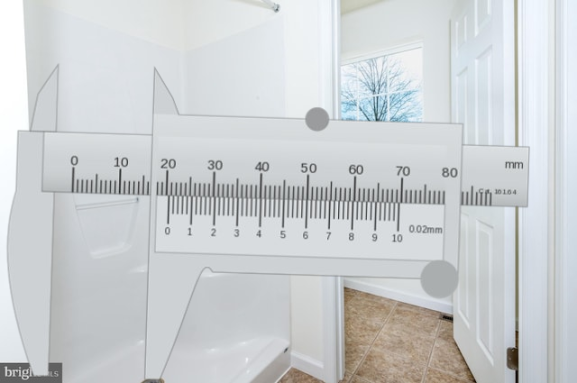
20.5 mm
